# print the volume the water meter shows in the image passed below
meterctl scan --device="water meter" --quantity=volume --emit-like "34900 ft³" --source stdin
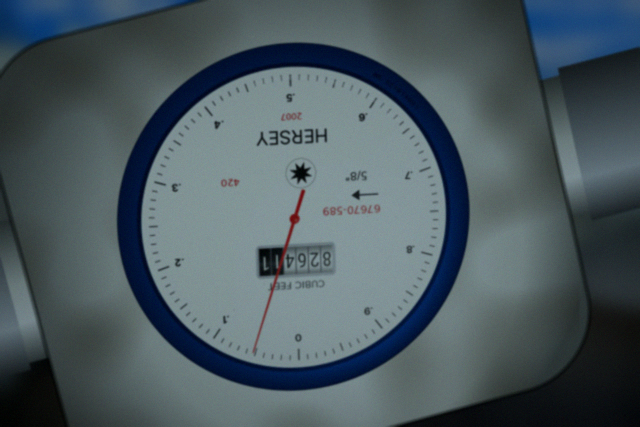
826411.05 ft³
